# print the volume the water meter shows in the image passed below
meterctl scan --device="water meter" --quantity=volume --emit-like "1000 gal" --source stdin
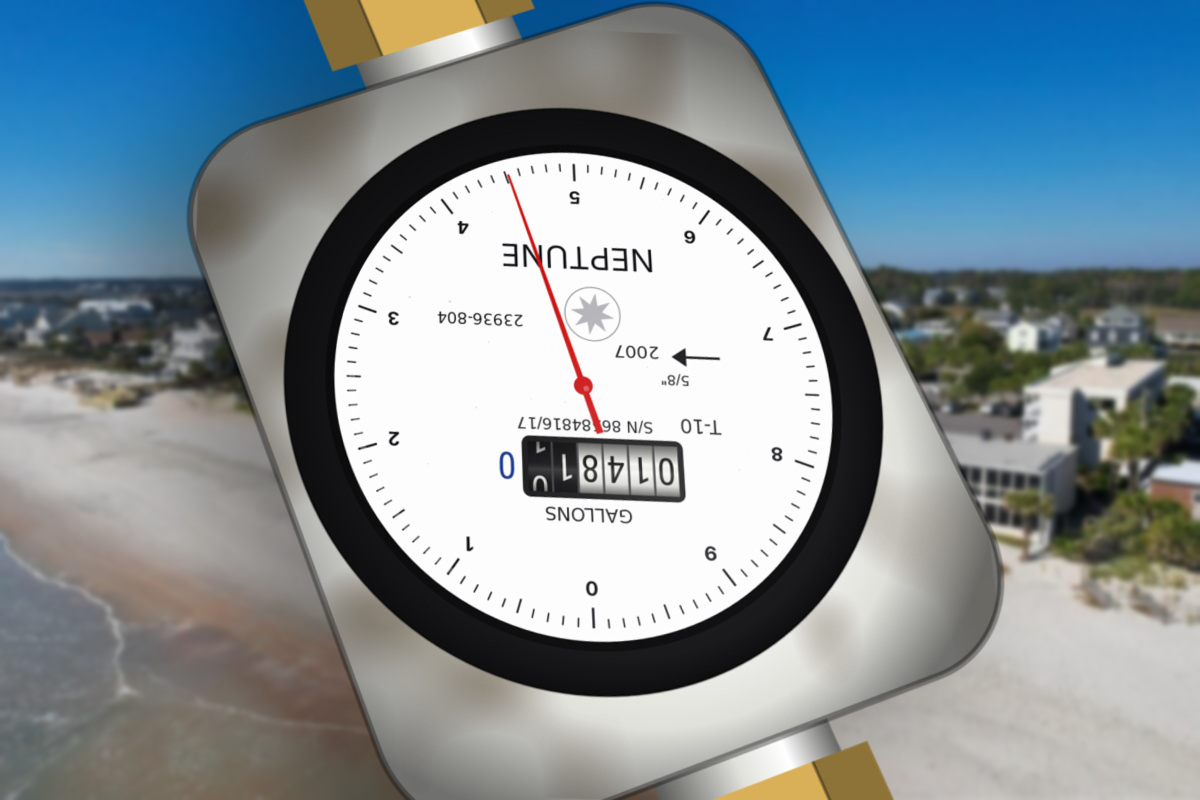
148104.5 gal
